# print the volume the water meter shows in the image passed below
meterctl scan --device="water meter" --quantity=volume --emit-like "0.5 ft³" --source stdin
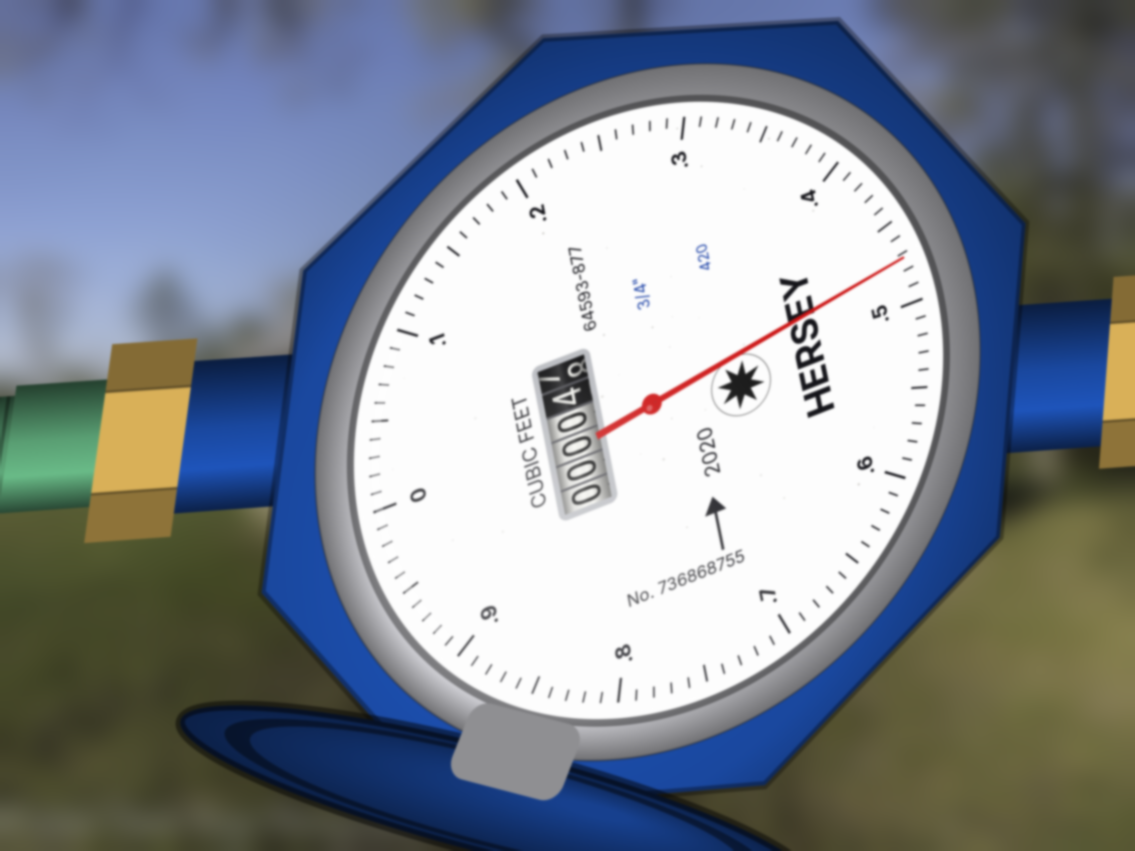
47.47 ft³
